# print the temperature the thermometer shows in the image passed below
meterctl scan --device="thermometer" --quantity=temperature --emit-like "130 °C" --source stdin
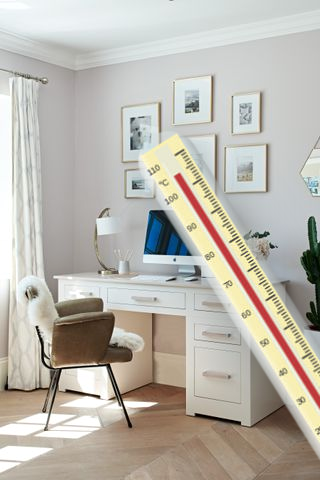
105 °C
